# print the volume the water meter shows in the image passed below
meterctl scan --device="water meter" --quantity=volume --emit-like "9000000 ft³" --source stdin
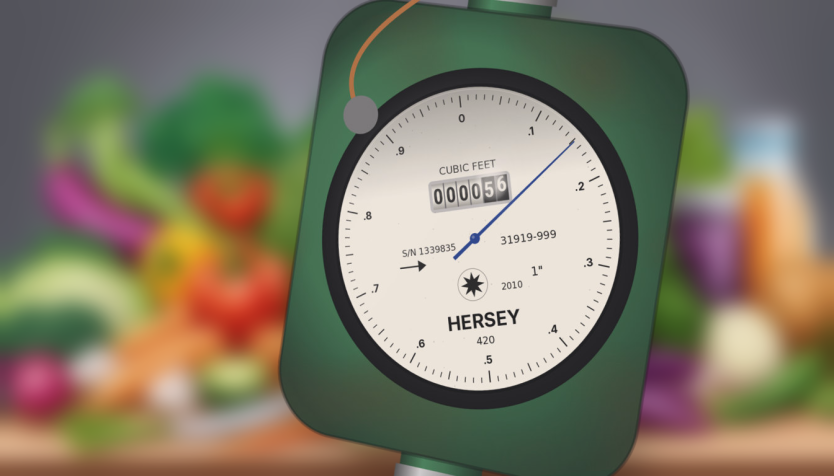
56.15 ft³
